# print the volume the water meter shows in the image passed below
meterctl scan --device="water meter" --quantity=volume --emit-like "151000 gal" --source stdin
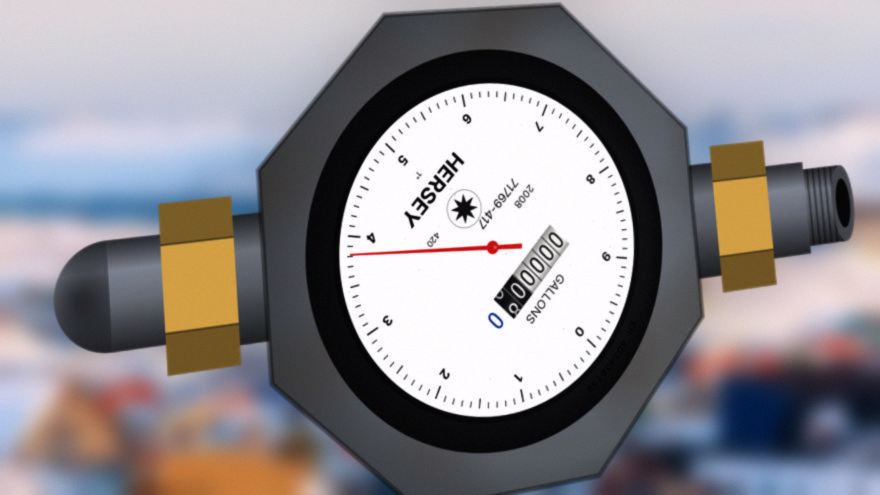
83.8 gal
